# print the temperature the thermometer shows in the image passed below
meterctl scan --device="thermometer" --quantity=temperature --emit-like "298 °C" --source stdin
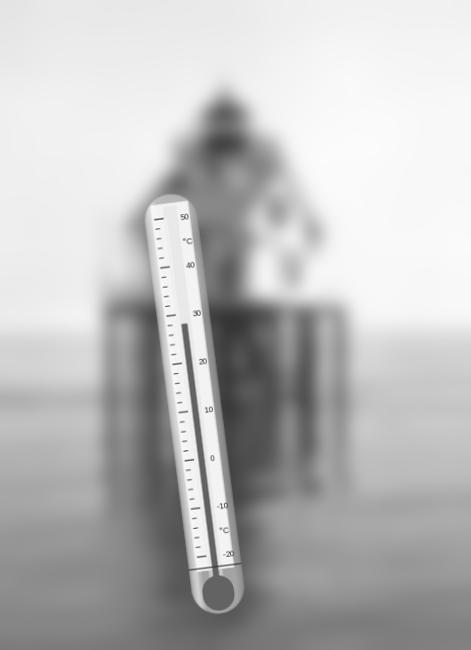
28 °C
